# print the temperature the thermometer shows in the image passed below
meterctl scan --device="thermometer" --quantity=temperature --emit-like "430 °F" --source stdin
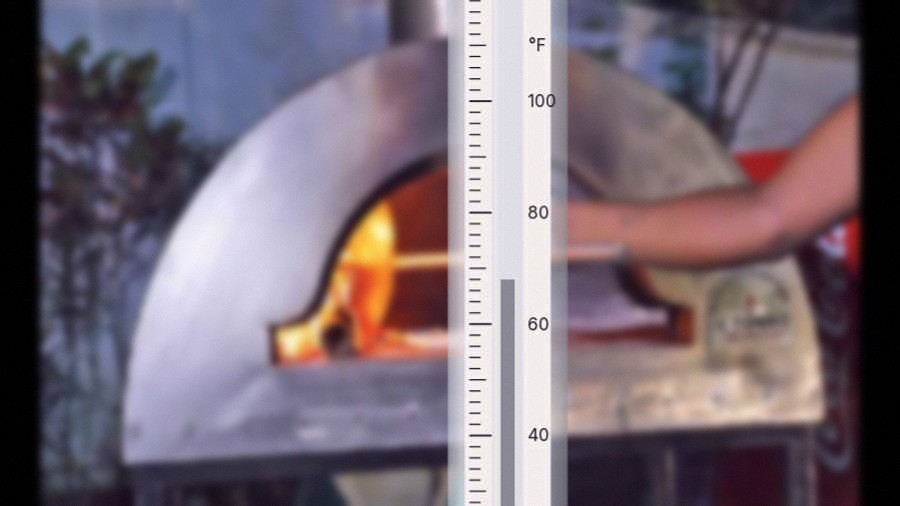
68 °F
